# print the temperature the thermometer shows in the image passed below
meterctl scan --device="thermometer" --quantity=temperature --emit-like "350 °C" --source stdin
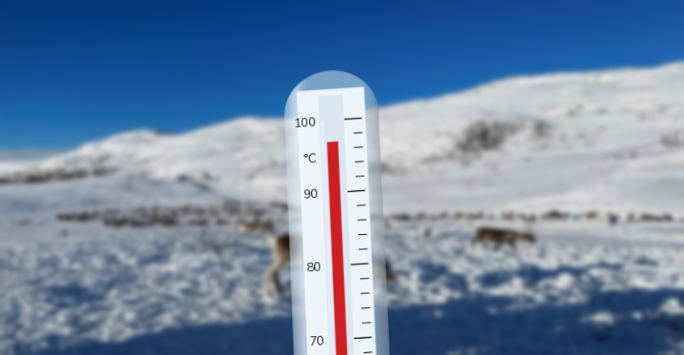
97 °C
